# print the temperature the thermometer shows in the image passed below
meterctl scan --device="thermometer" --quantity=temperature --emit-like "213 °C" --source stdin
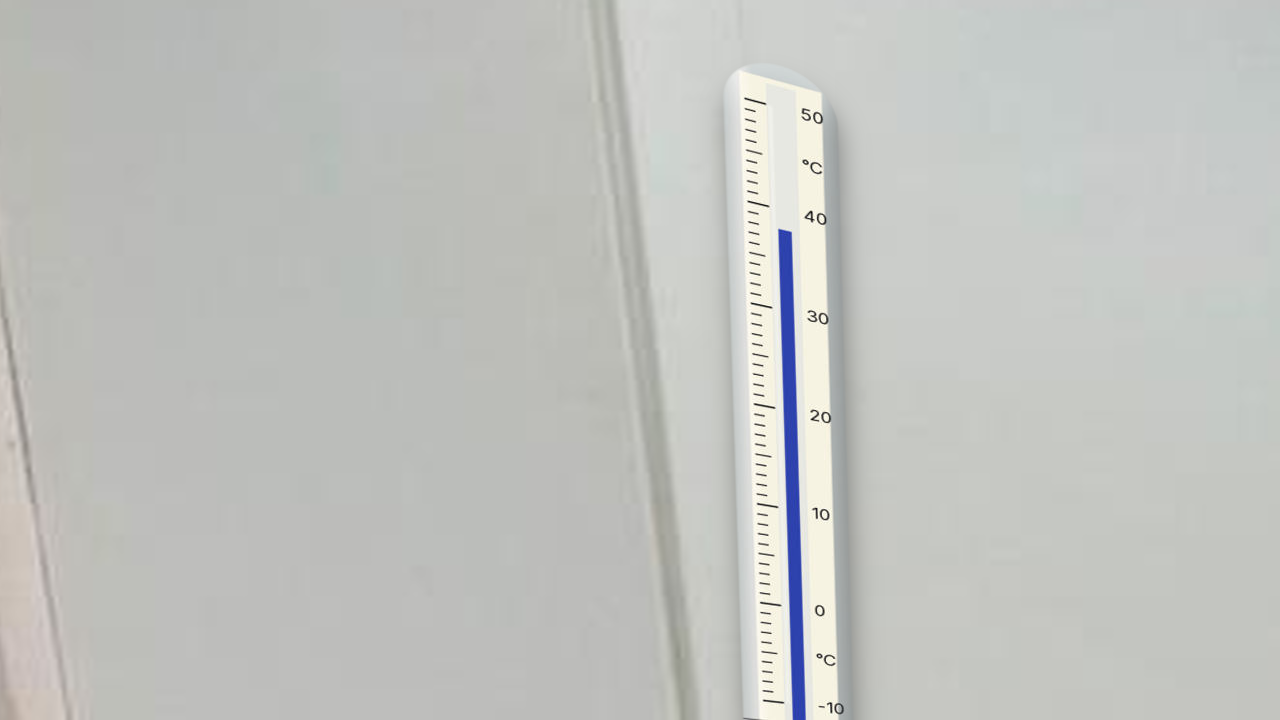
38 °C
